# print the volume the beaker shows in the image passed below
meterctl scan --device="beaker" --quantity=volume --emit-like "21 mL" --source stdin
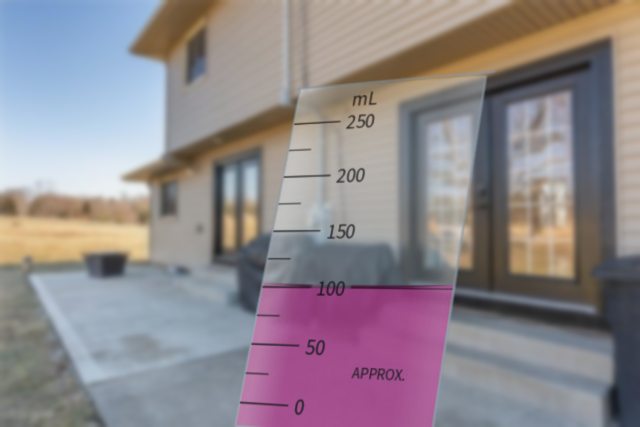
100 mL
